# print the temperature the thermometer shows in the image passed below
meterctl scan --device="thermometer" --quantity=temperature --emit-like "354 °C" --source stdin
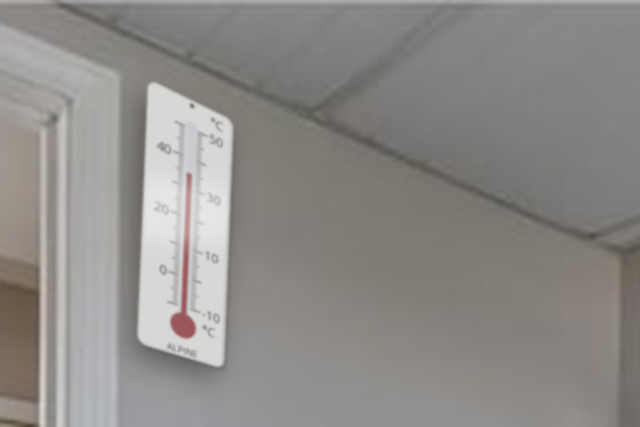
35 °C
